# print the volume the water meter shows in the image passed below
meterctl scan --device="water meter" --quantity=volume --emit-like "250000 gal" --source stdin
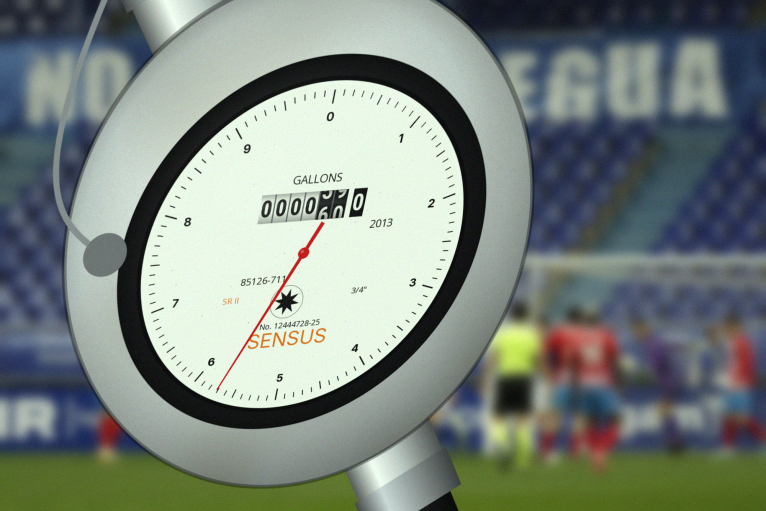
595.7 gal
